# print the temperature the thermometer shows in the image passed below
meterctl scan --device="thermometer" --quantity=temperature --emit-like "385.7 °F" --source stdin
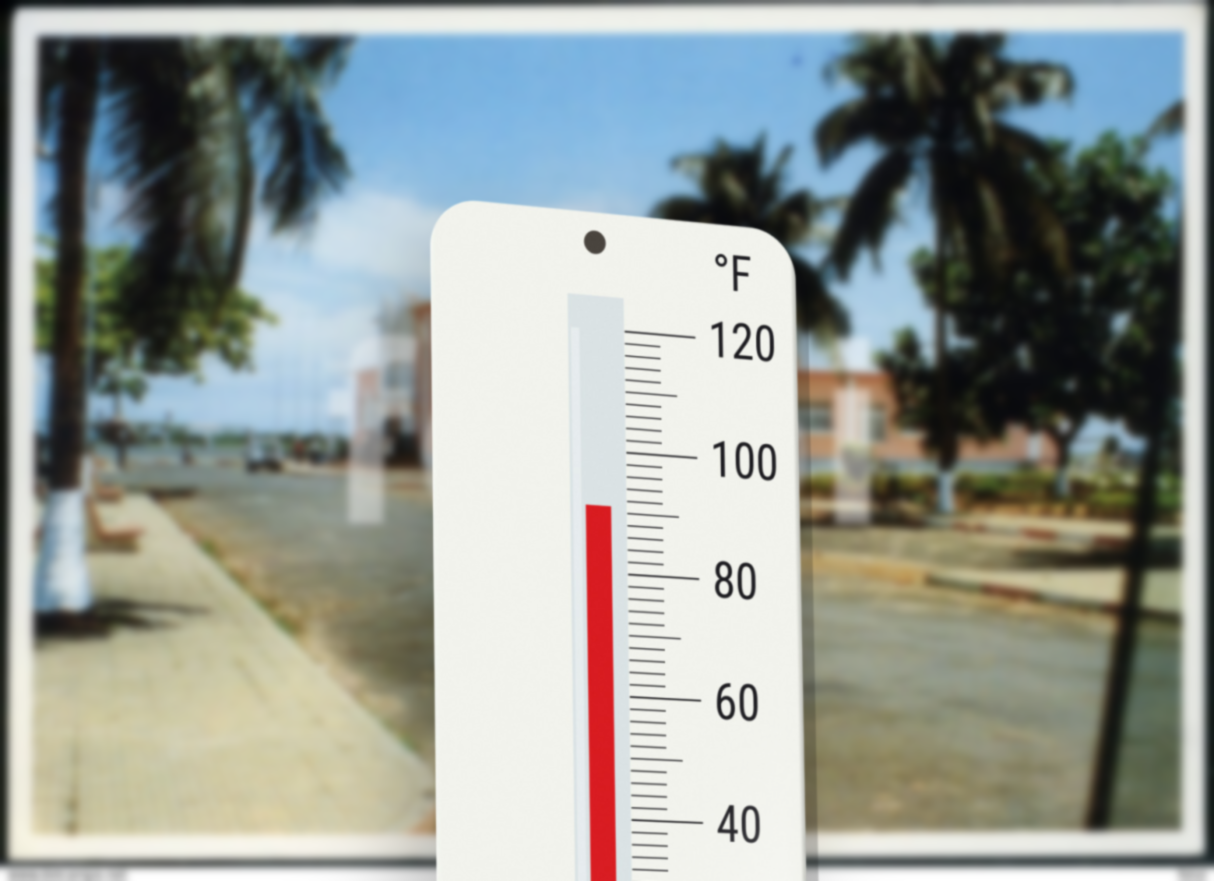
91 °F
